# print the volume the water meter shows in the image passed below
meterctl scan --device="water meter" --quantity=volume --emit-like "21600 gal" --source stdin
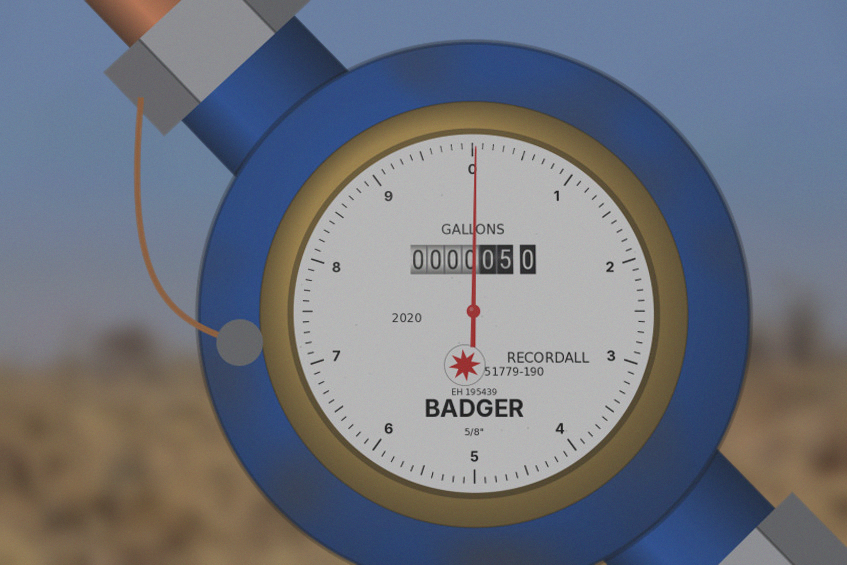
50.0 gal
